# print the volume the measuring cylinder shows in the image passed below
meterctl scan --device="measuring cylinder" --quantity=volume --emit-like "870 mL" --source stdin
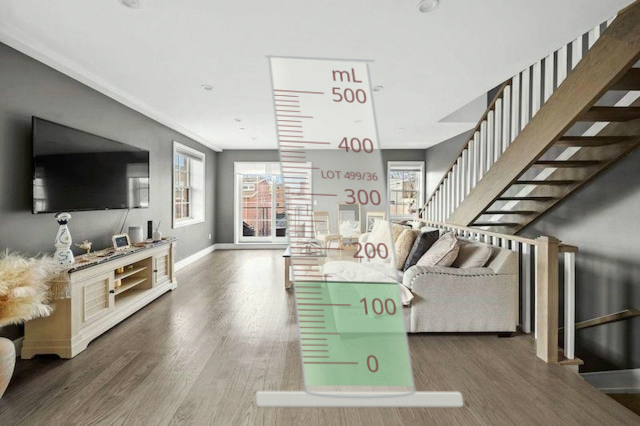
140 mL
